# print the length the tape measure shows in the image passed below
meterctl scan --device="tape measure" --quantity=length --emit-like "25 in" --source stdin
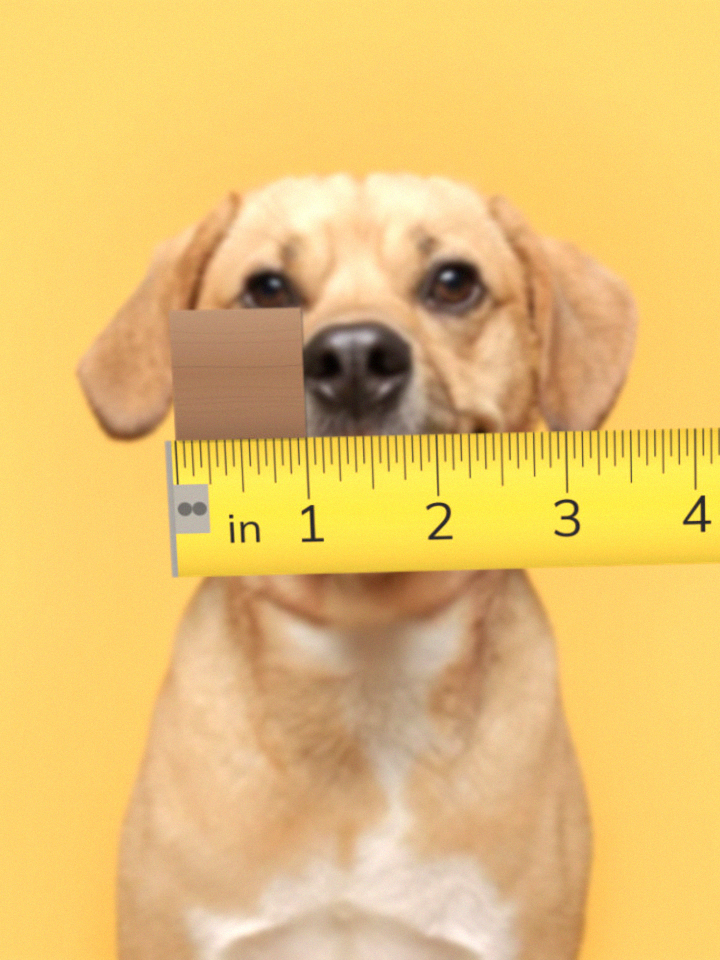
1 in
